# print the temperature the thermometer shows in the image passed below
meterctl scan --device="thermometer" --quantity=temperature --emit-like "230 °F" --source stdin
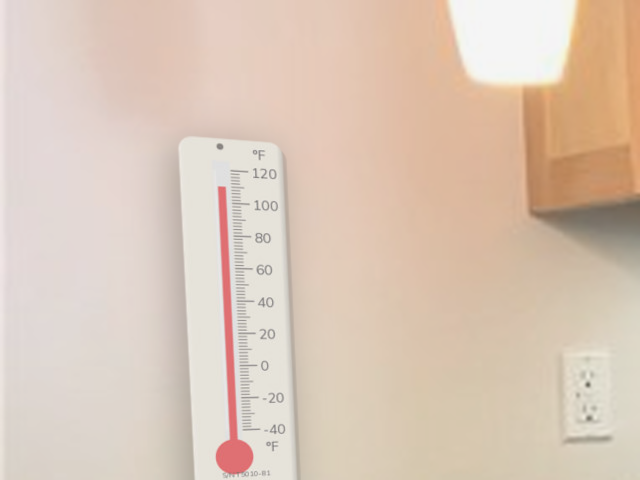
110 °F
